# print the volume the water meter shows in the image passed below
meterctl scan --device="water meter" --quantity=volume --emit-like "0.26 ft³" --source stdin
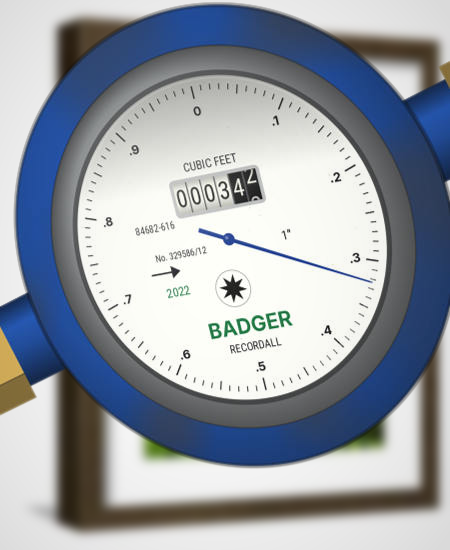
342.32 ft³
